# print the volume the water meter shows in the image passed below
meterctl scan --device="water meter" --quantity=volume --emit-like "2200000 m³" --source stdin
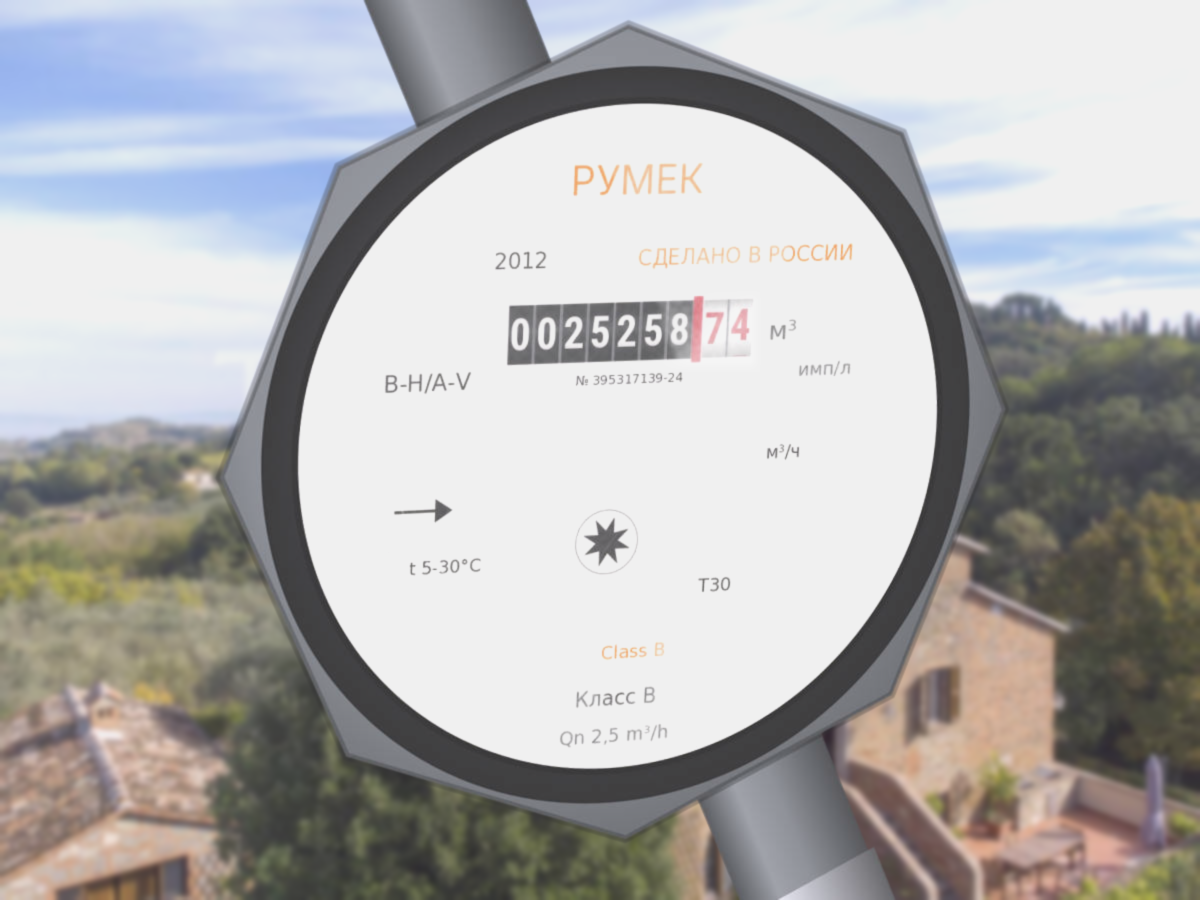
25258.74 m³
